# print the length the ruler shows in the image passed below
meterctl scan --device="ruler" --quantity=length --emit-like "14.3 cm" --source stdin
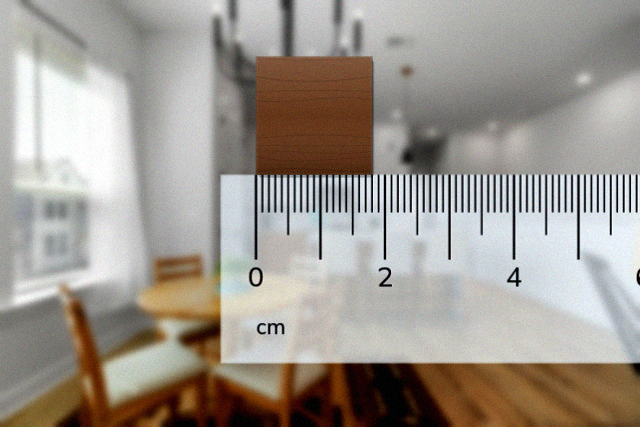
1.8 cm
